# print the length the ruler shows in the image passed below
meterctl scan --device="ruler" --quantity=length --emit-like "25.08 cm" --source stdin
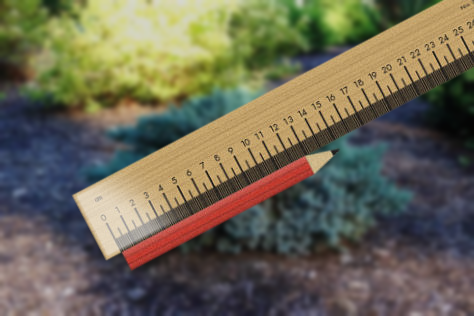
15 cm
